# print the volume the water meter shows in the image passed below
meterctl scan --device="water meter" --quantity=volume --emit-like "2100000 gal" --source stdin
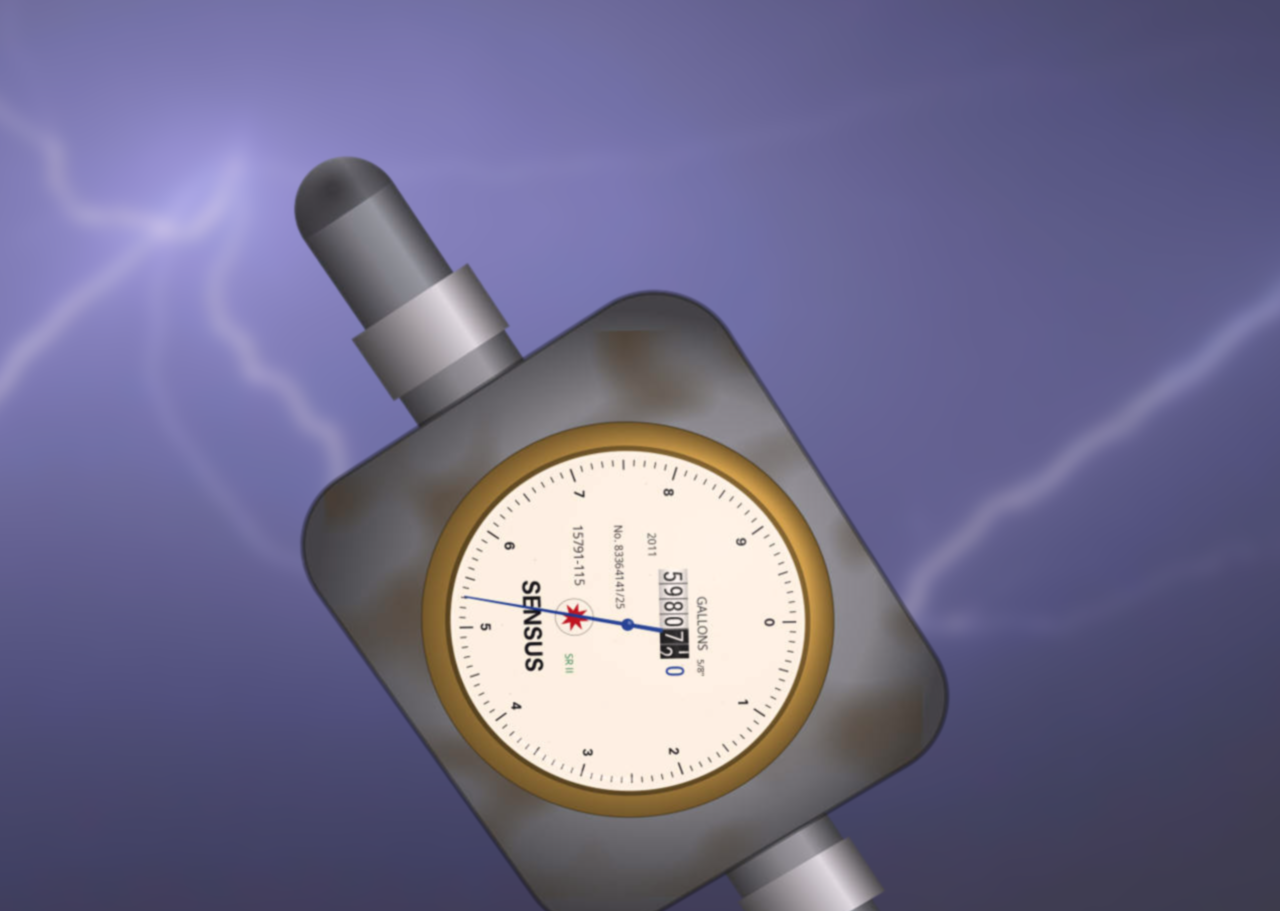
5980715.3 gal
